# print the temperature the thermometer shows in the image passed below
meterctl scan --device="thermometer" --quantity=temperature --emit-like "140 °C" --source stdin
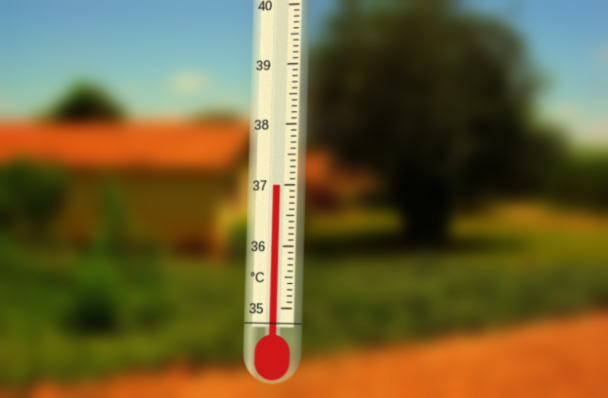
37 °C
